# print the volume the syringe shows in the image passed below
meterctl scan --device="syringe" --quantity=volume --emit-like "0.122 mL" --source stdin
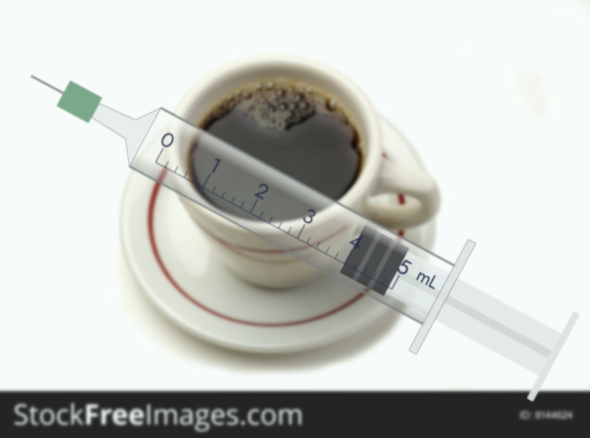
4 mL
